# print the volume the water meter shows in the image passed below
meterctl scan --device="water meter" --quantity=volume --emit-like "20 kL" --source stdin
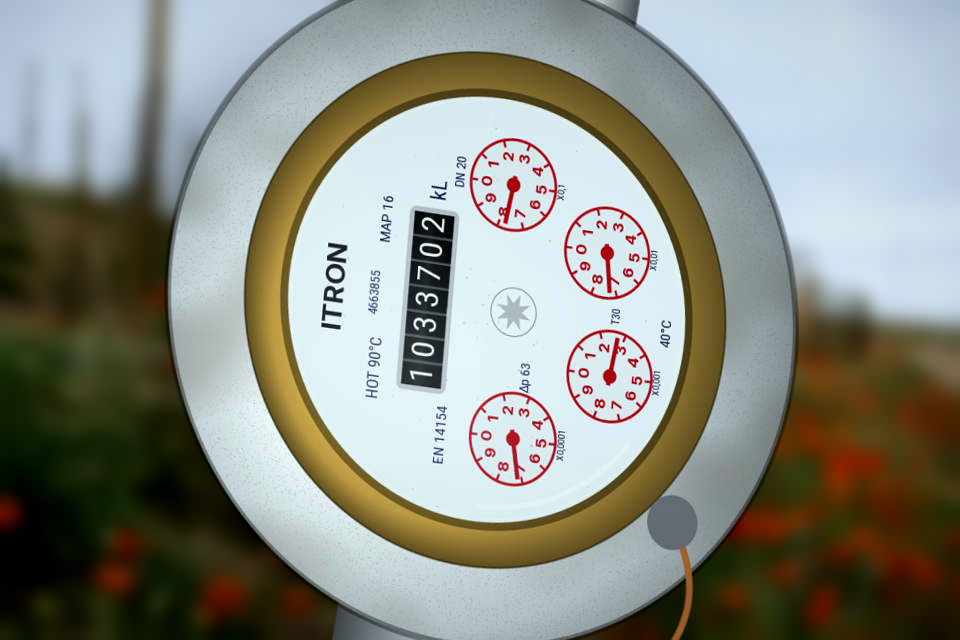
1033702.7727 kL
